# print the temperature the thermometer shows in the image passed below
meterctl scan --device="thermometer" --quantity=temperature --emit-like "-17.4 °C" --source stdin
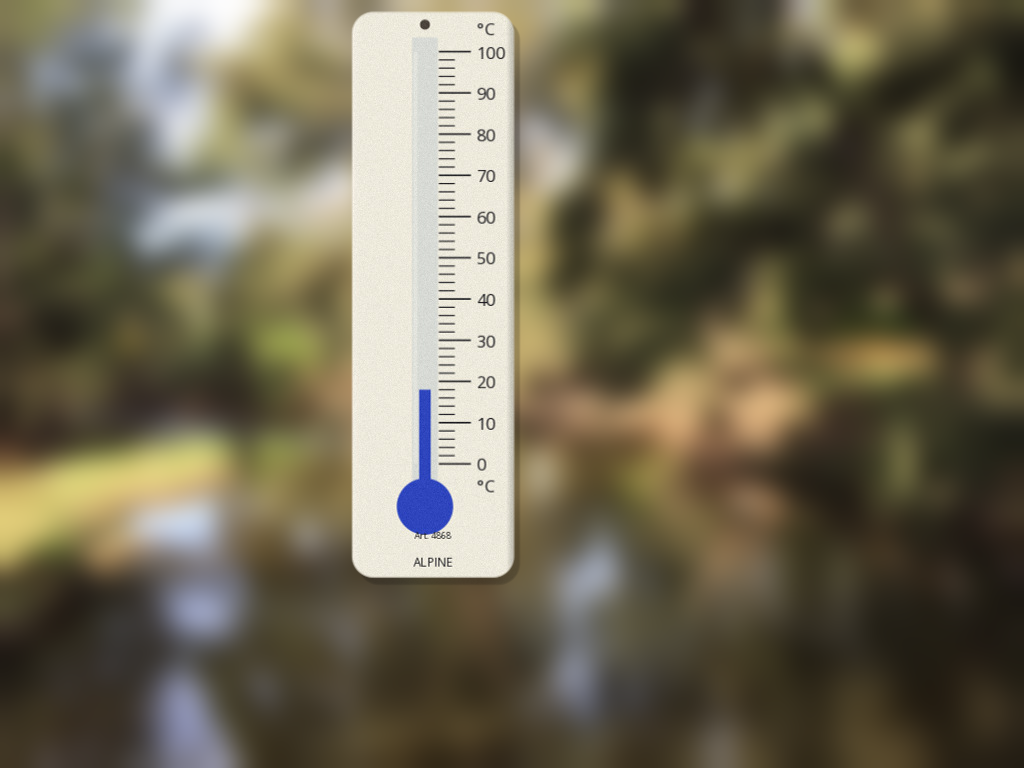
18 °C
